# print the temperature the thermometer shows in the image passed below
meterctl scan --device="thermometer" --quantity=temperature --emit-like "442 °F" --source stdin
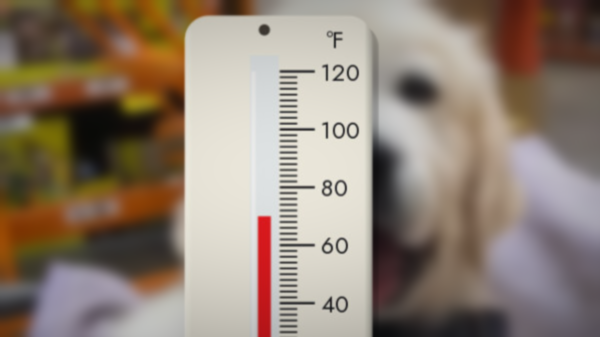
70 °F
